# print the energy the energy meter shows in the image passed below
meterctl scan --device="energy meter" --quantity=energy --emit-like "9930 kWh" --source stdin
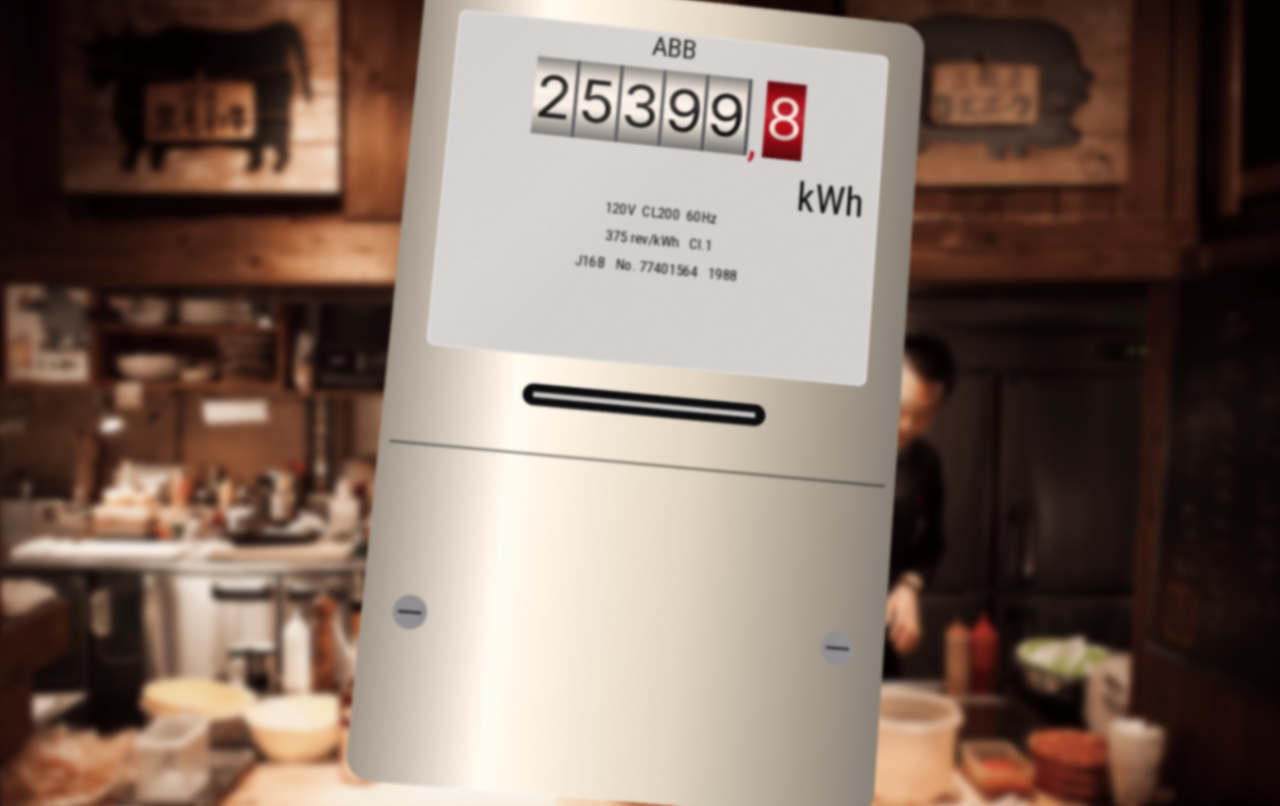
25399.8 kWh
